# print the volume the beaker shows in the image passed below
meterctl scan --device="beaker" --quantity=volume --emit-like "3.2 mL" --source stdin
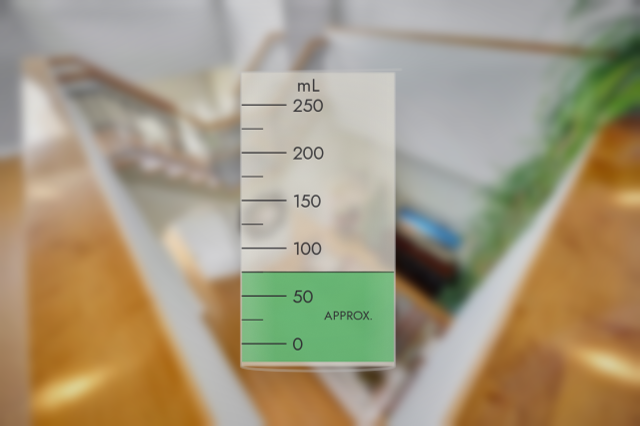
75 mL
